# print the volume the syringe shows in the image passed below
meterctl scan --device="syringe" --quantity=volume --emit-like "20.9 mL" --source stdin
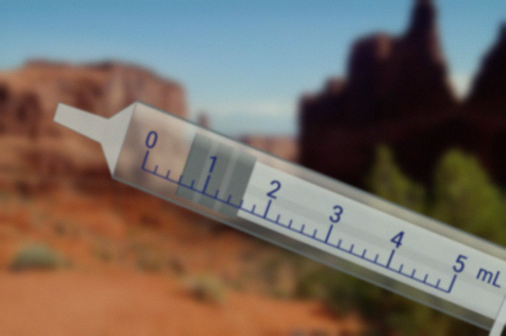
0.6 mL
